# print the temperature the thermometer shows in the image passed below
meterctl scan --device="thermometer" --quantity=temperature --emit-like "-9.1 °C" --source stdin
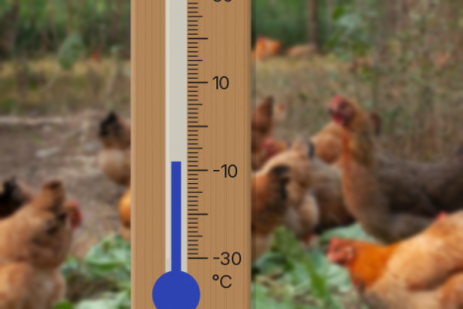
-8 °C
